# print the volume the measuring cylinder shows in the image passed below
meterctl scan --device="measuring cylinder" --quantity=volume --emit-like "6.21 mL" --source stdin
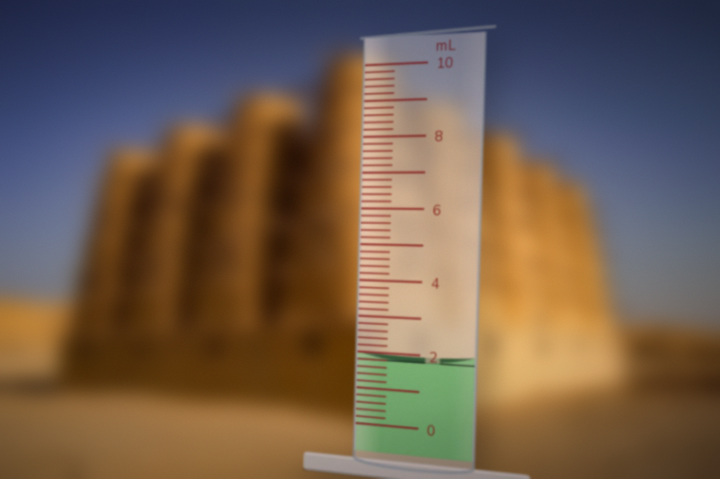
1.8 mL
